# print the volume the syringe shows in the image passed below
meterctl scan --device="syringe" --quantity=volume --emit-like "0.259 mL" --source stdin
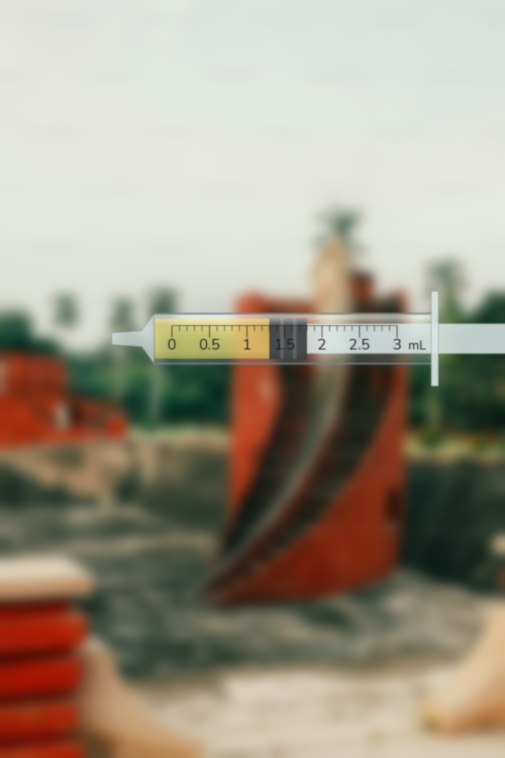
1.3 mL
